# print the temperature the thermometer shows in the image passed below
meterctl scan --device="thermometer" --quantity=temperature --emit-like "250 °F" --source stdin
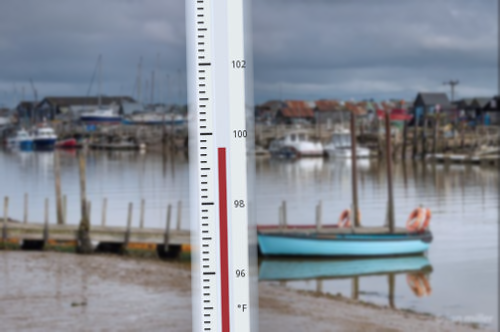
99.6 °F
